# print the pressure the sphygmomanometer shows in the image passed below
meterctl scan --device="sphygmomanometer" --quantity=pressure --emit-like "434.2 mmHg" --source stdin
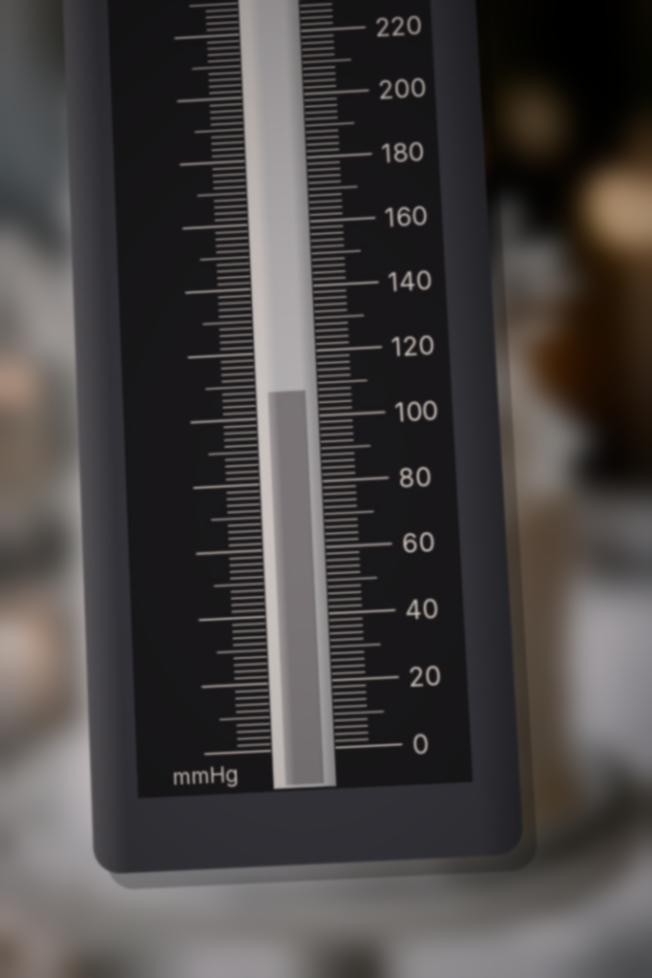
108 mmHg
